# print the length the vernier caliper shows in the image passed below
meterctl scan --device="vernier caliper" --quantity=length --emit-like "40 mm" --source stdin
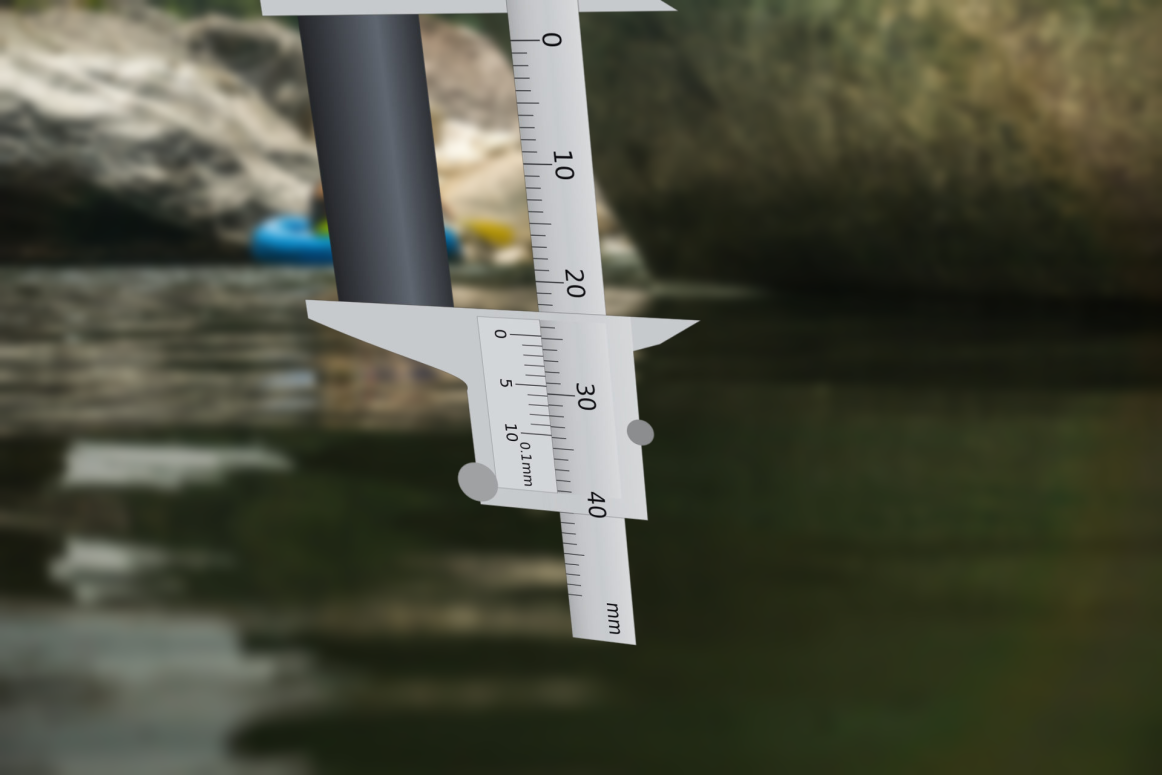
24.8 mm
